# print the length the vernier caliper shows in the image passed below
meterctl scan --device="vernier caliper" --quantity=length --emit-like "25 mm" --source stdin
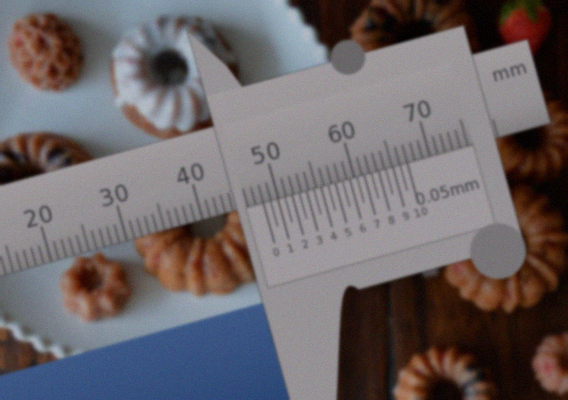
48.0 mm
